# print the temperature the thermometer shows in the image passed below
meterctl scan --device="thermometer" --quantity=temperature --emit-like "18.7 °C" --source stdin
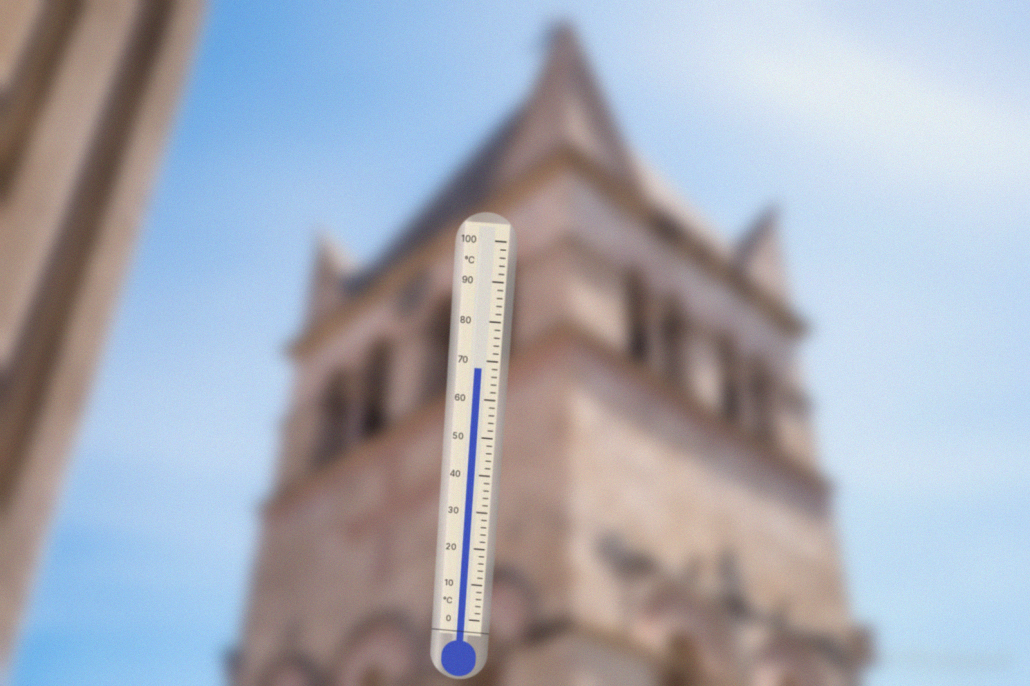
68 °C
